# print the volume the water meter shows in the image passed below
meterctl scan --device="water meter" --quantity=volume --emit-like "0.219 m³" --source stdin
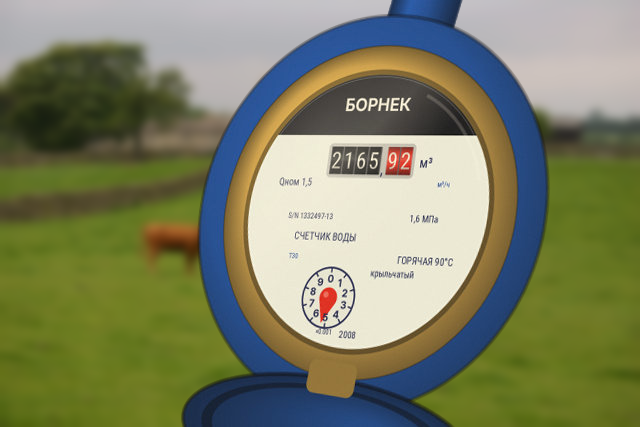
2165.925 m³
